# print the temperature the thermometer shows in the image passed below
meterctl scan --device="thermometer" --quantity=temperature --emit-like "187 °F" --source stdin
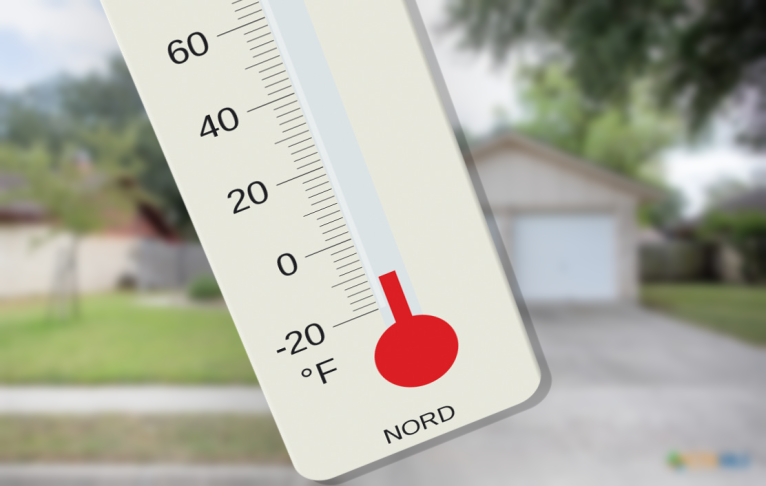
-12 °F
